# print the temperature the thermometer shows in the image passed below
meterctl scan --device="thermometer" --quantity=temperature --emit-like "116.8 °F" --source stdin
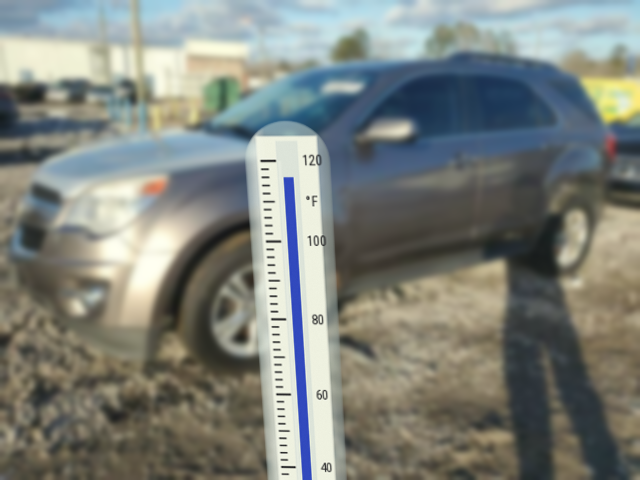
116 °F
